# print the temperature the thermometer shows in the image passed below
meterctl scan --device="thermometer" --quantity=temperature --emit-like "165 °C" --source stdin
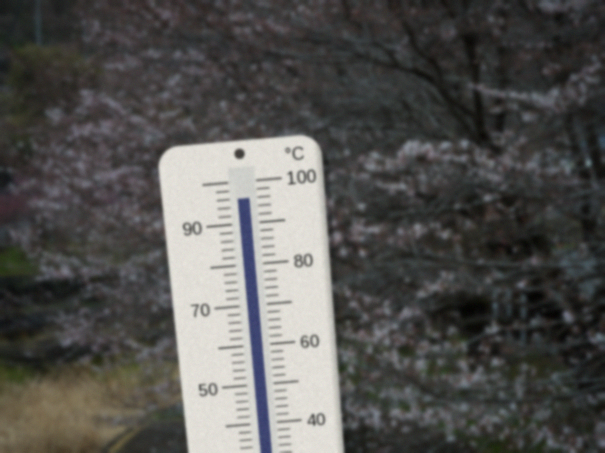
96 °C
